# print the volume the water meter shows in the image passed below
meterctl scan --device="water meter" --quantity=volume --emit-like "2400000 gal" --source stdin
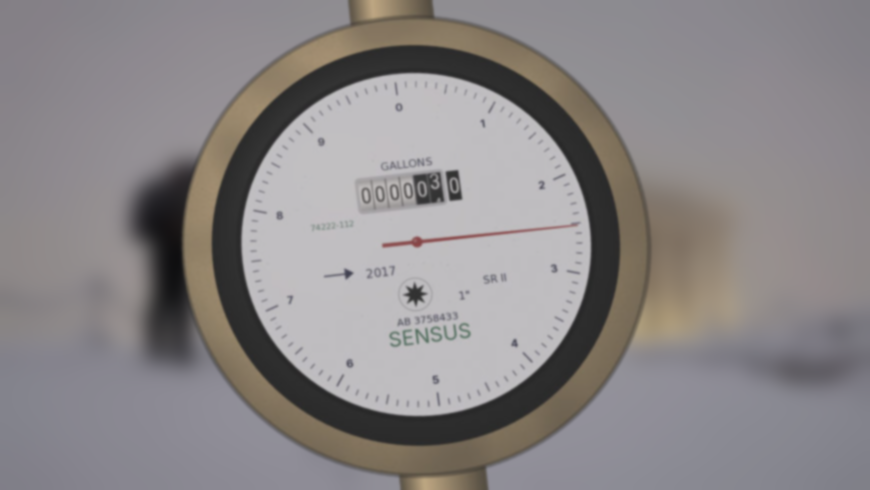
32.5 gal
